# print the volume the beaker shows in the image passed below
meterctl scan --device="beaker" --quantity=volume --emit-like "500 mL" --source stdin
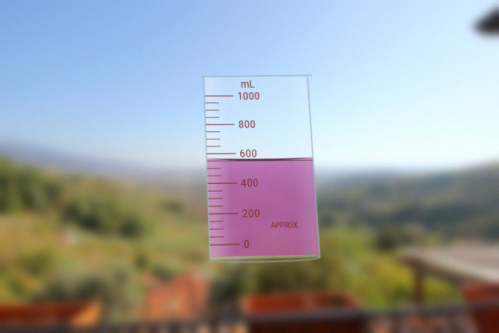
550 mL
